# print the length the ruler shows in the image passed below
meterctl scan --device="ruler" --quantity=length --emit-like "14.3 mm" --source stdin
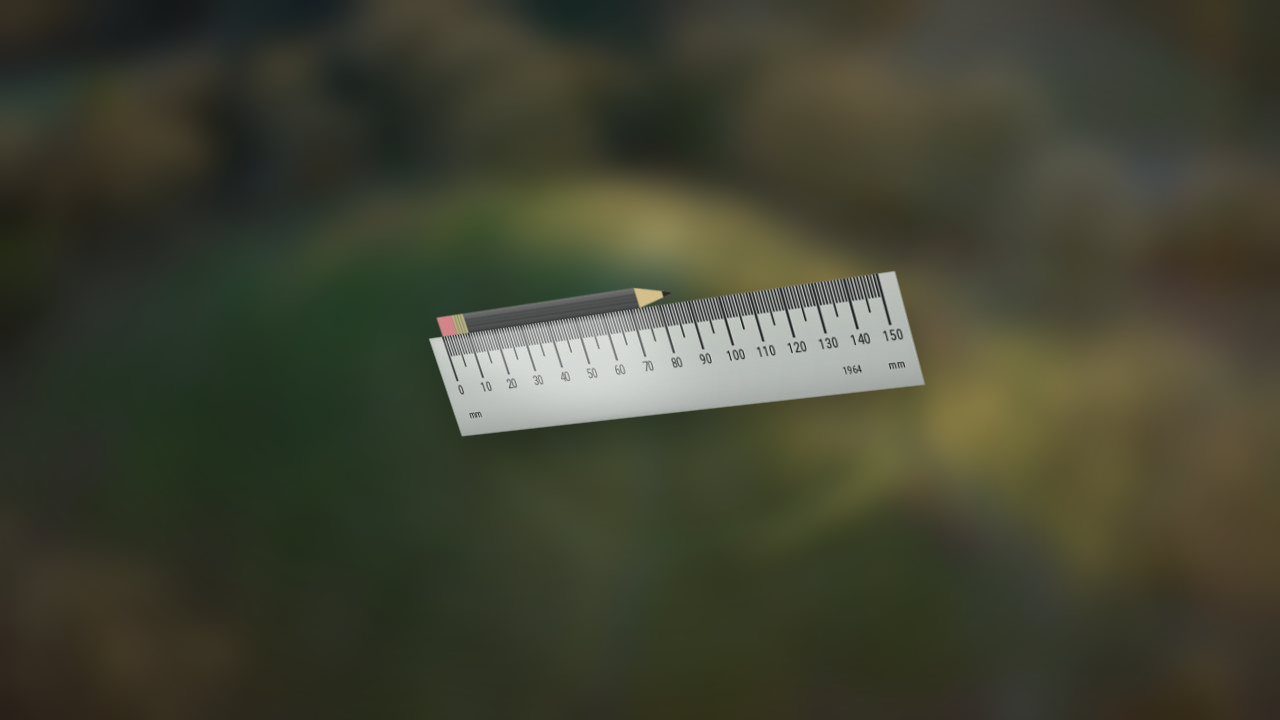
85 mm
